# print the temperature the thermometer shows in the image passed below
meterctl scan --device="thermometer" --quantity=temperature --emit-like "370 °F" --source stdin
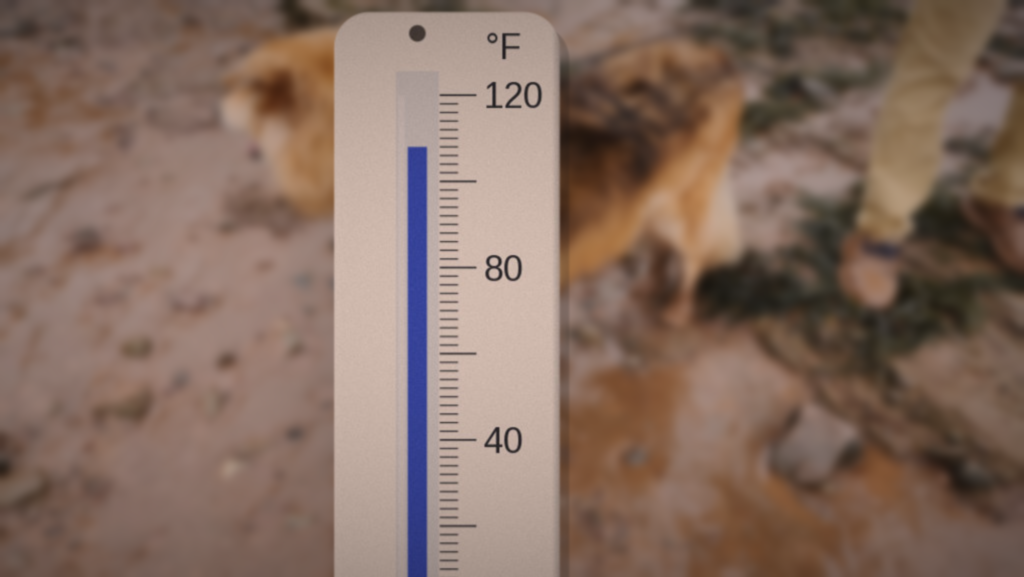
108 °F
